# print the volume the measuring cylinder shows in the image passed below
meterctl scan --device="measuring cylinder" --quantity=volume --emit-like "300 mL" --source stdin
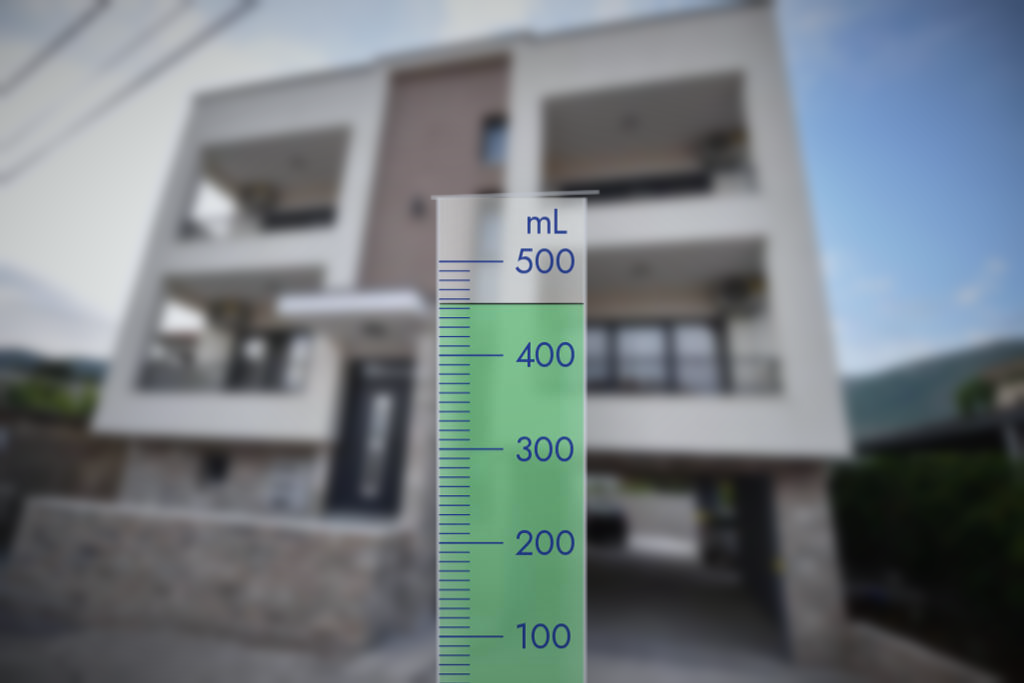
455 mL
